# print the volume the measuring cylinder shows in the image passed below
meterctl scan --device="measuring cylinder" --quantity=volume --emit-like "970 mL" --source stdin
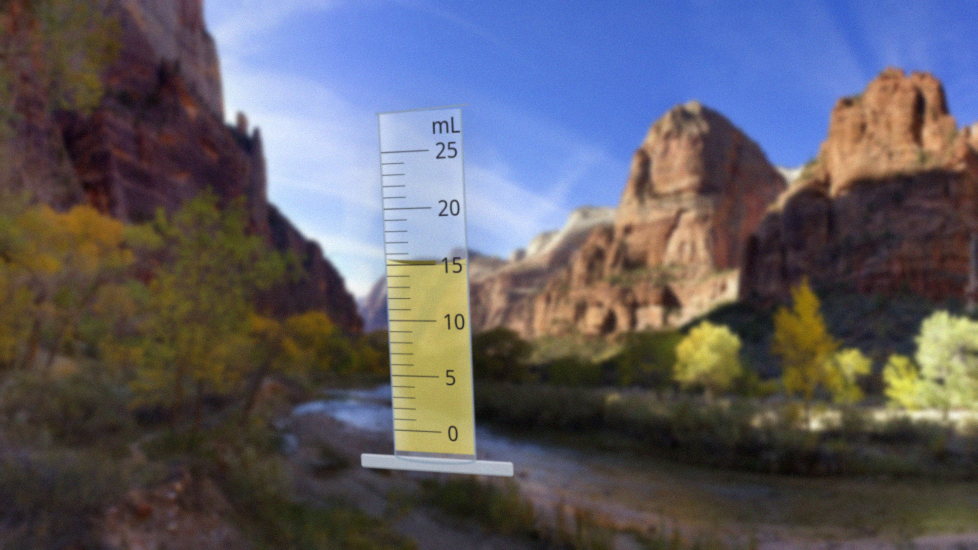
15 mL
